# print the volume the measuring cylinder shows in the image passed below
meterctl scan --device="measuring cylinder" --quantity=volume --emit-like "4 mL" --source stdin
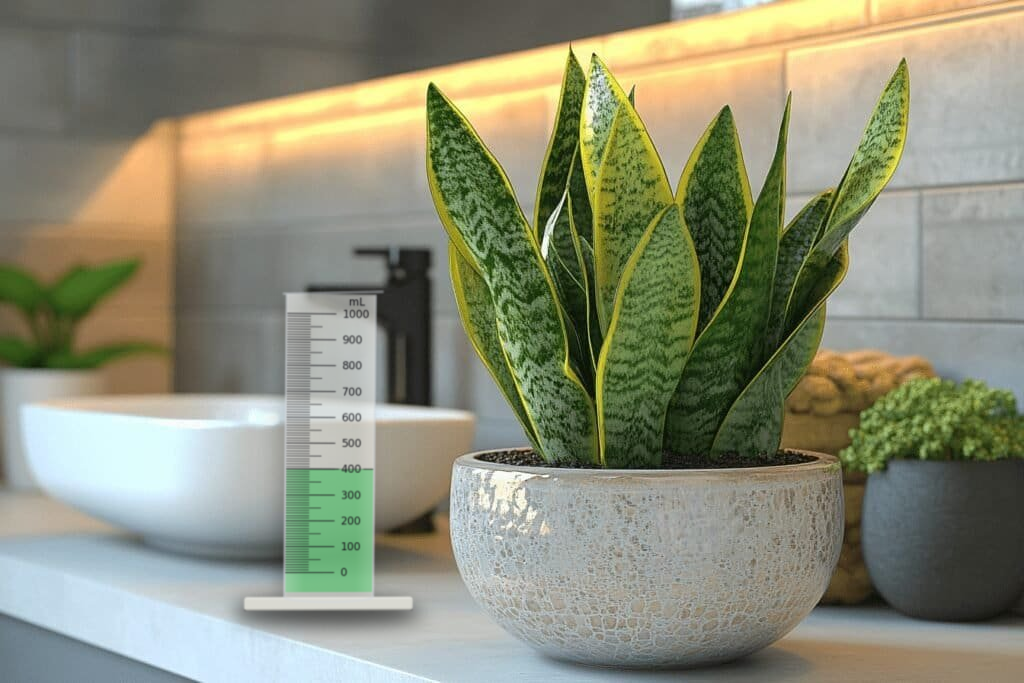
400 mL
